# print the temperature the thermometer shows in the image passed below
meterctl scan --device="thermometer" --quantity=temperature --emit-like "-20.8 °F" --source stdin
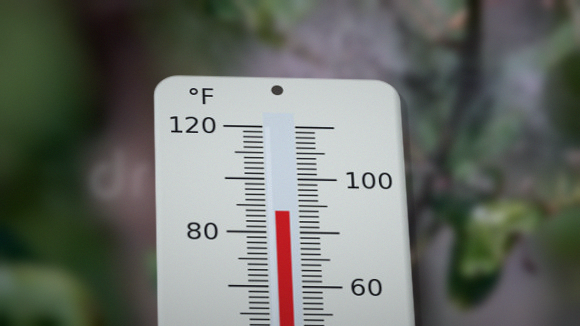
88 °F
